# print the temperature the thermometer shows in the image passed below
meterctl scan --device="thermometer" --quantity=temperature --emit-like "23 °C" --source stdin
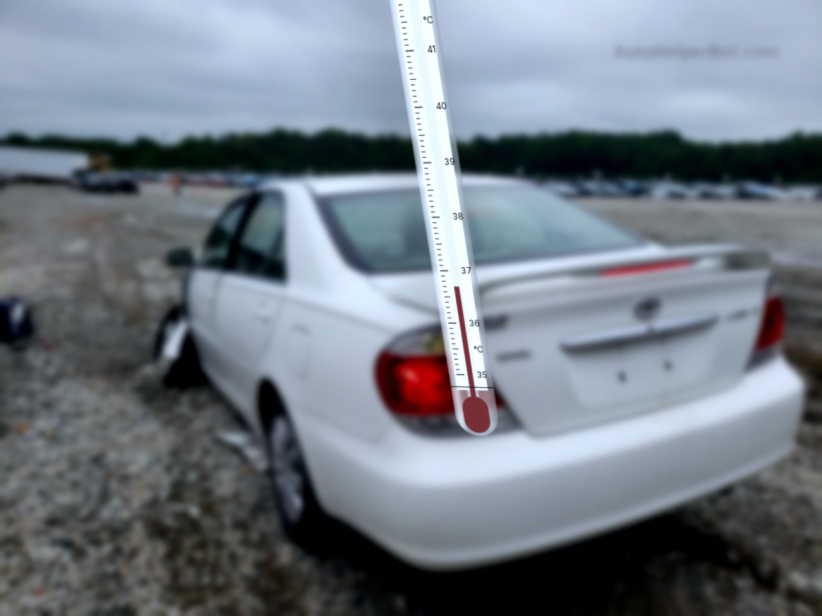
36.7 °C
